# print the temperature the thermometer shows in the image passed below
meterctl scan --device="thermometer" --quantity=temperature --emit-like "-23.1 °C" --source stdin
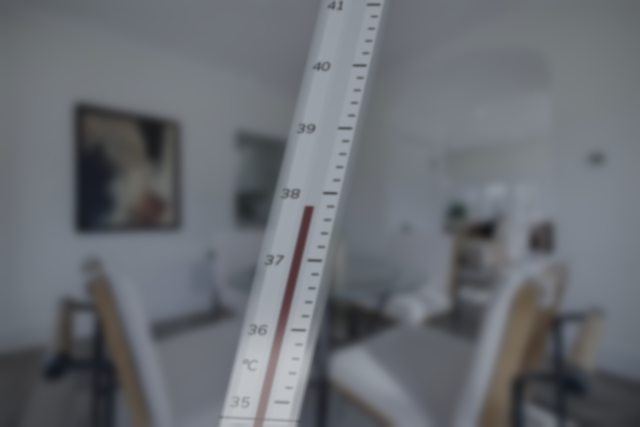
37.8 °C
